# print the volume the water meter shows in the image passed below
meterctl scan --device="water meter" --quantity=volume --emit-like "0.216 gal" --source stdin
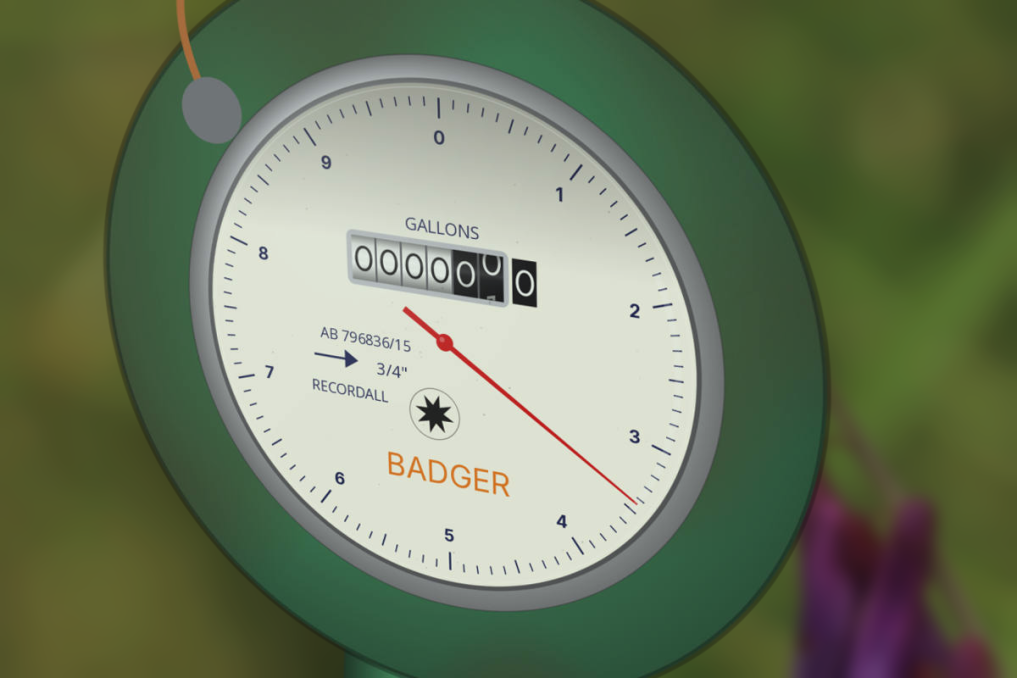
3.4 gal
